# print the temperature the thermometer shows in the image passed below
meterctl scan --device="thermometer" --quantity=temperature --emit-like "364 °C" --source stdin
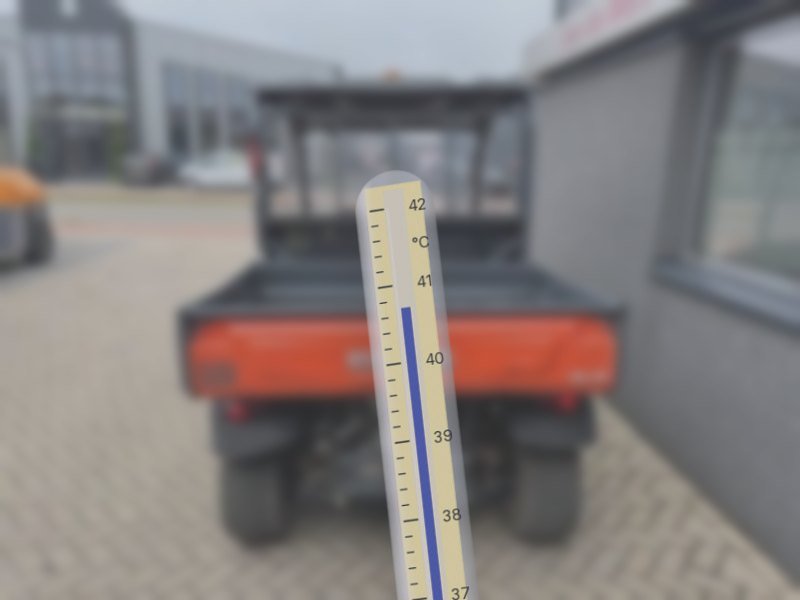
40.7 °C
